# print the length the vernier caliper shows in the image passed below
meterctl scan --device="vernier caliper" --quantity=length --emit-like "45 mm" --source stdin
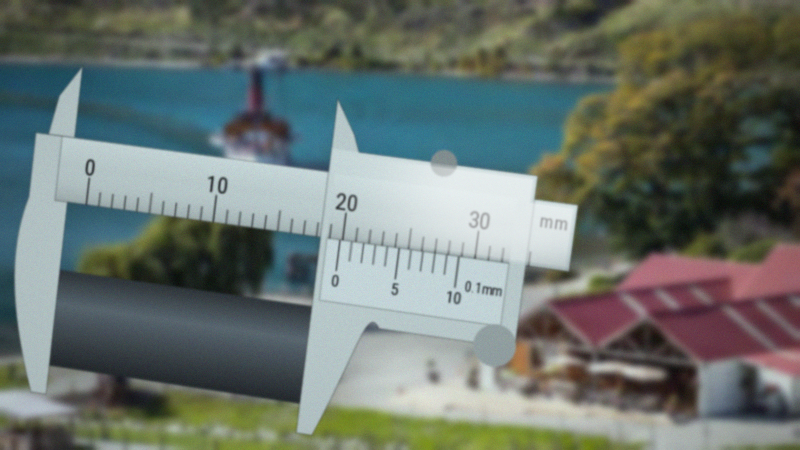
19.8 mm
